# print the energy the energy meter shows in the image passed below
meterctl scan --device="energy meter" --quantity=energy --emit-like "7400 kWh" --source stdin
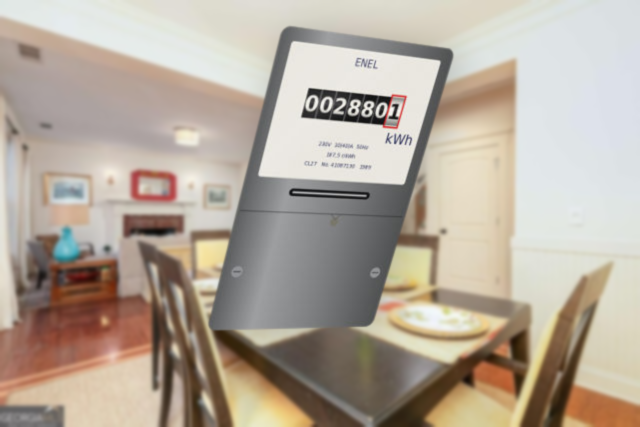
2880.1 kWh
